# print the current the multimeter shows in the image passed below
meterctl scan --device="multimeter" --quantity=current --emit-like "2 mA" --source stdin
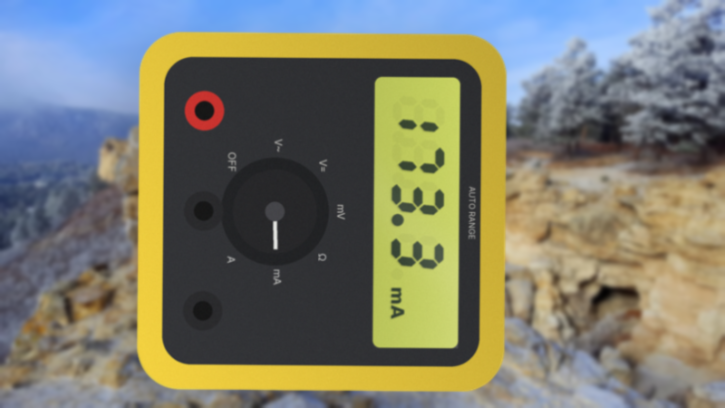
173.3 mA
